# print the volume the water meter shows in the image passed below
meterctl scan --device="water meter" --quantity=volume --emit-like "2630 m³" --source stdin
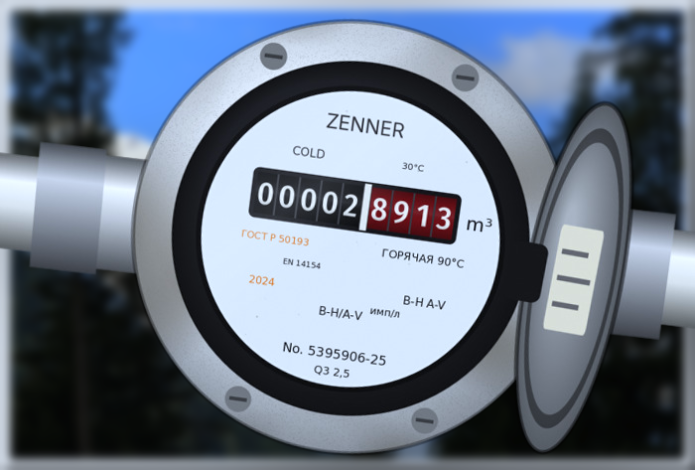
2.8913 m³
